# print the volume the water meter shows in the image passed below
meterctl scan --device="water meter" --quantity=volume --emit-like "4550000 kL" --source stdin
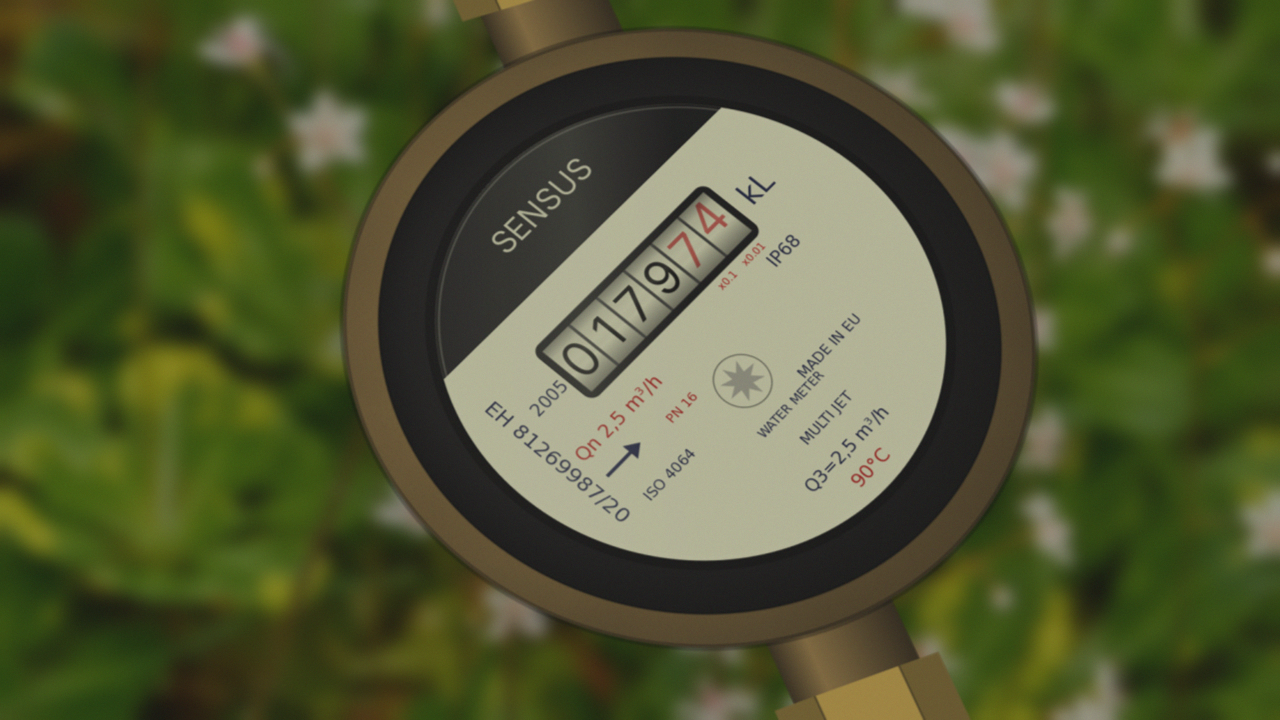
179.74 kL
